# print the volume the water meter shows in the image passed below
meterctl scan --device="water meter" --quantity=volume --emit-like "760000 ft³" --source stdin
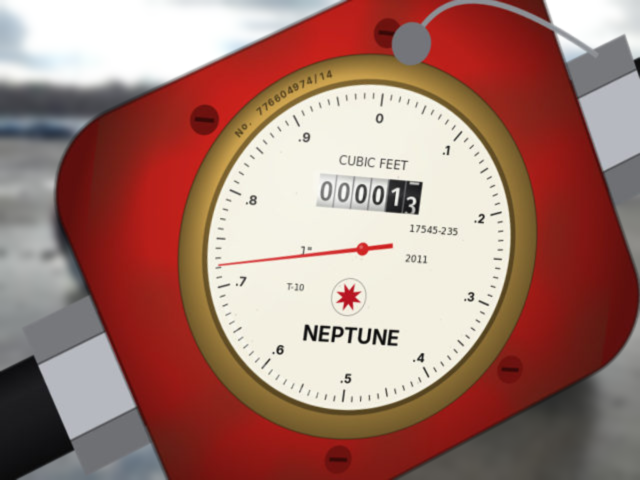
12.72 ft³
